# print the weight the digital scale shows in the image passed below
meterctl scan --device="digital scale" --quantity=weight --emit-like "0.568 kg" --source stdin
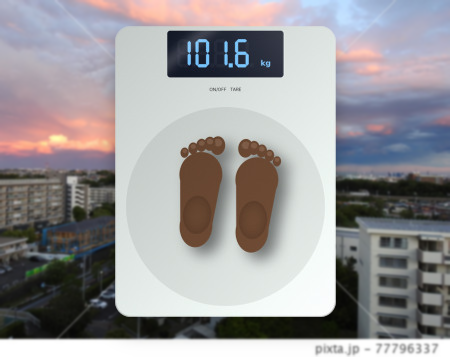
101.6 kg
